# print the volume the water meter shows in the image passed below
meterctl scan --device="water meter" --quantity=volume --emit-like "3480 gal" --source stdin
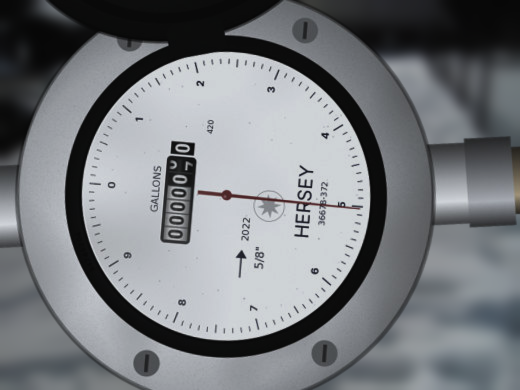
65.0 gal
